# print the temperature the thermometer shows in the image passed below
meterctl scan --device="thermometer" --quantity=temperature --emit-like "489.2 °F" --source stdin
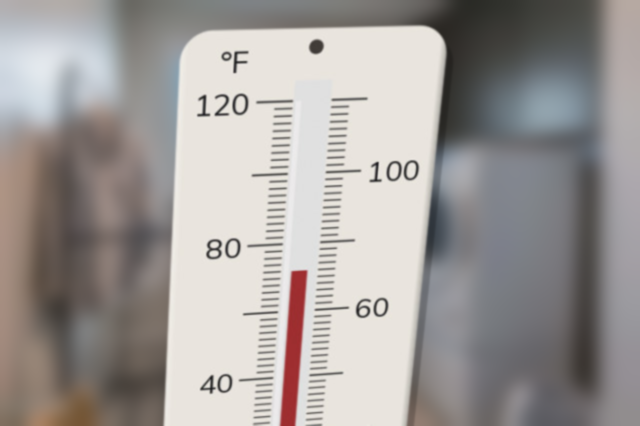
72 °F
